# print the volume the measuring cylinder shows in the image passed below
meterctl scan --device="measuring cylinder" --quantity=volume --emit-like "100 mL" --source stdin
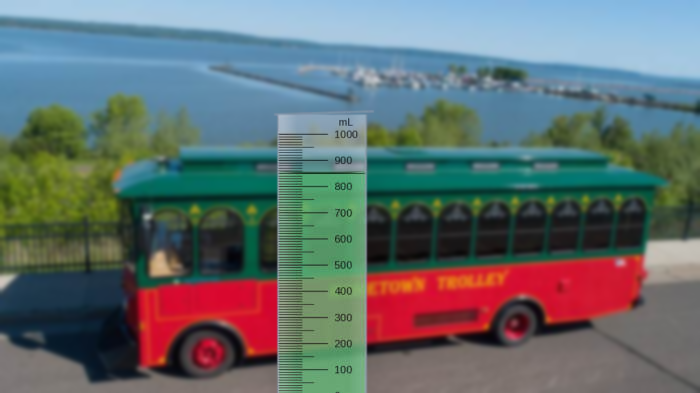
850 mL
